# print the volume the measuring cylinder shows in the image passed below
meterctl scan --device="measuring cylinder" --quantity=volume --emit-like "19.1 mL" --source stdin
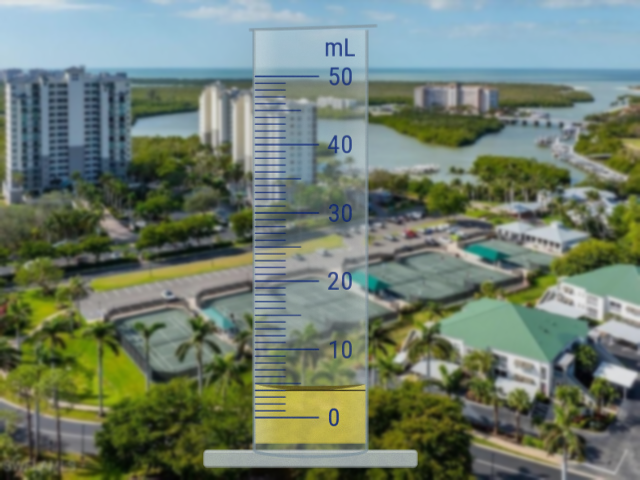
4 mL
